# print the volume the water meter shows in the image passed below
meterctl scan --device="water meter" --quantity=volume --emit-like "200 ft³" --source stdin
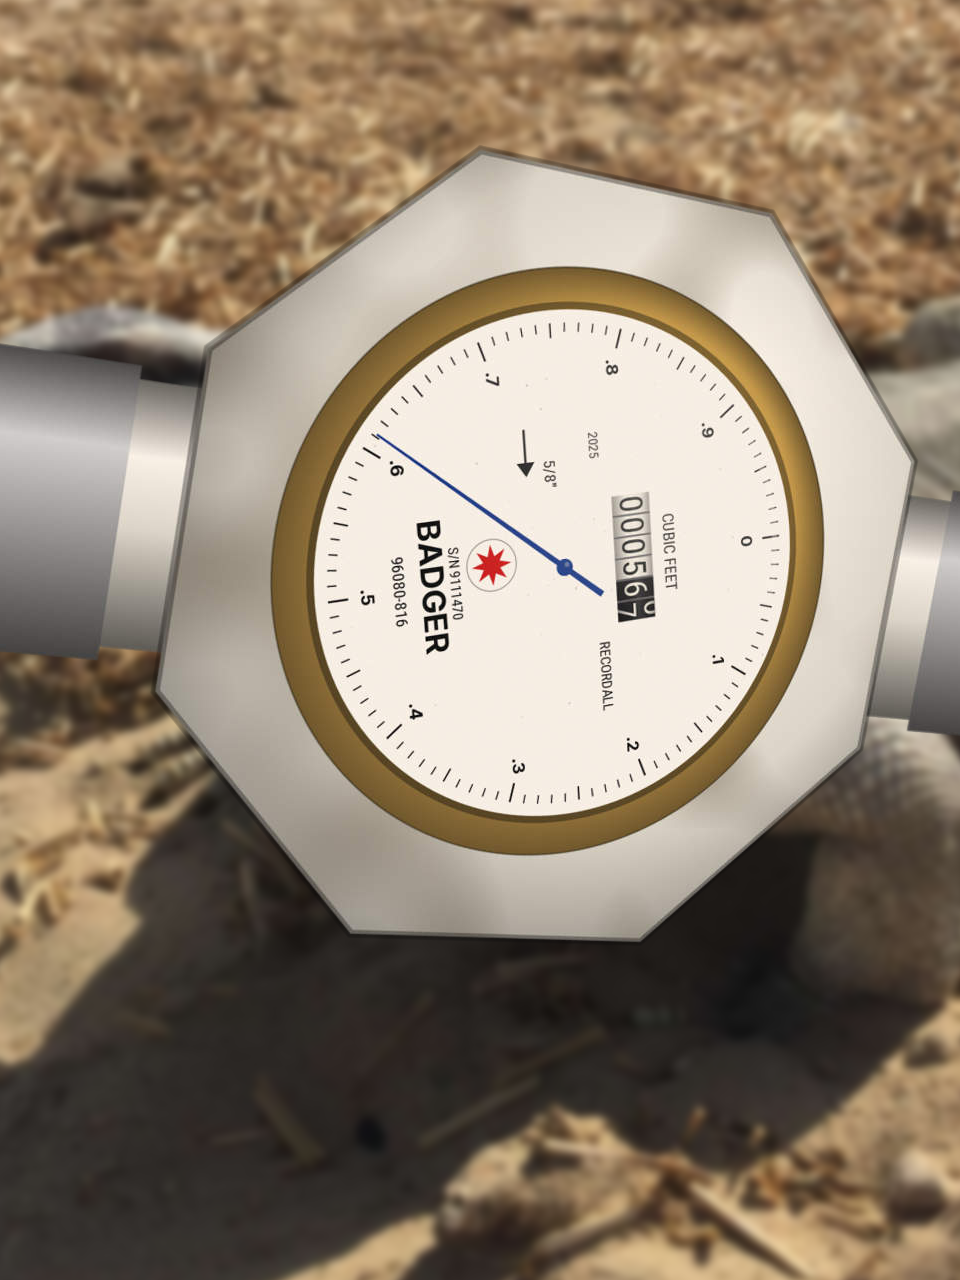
566.61 ft³
